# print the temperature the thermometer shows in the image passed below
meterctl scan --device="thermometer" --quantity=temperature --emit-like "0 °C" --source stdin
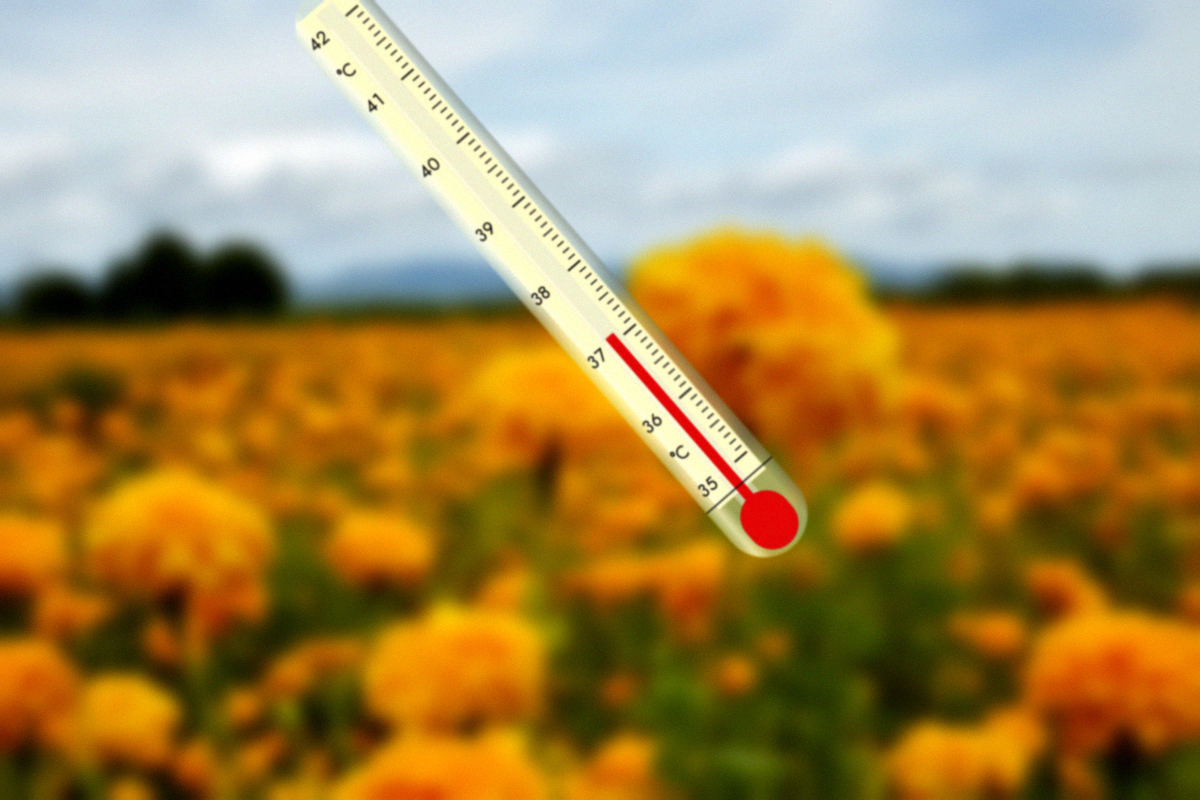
37.1 °C
